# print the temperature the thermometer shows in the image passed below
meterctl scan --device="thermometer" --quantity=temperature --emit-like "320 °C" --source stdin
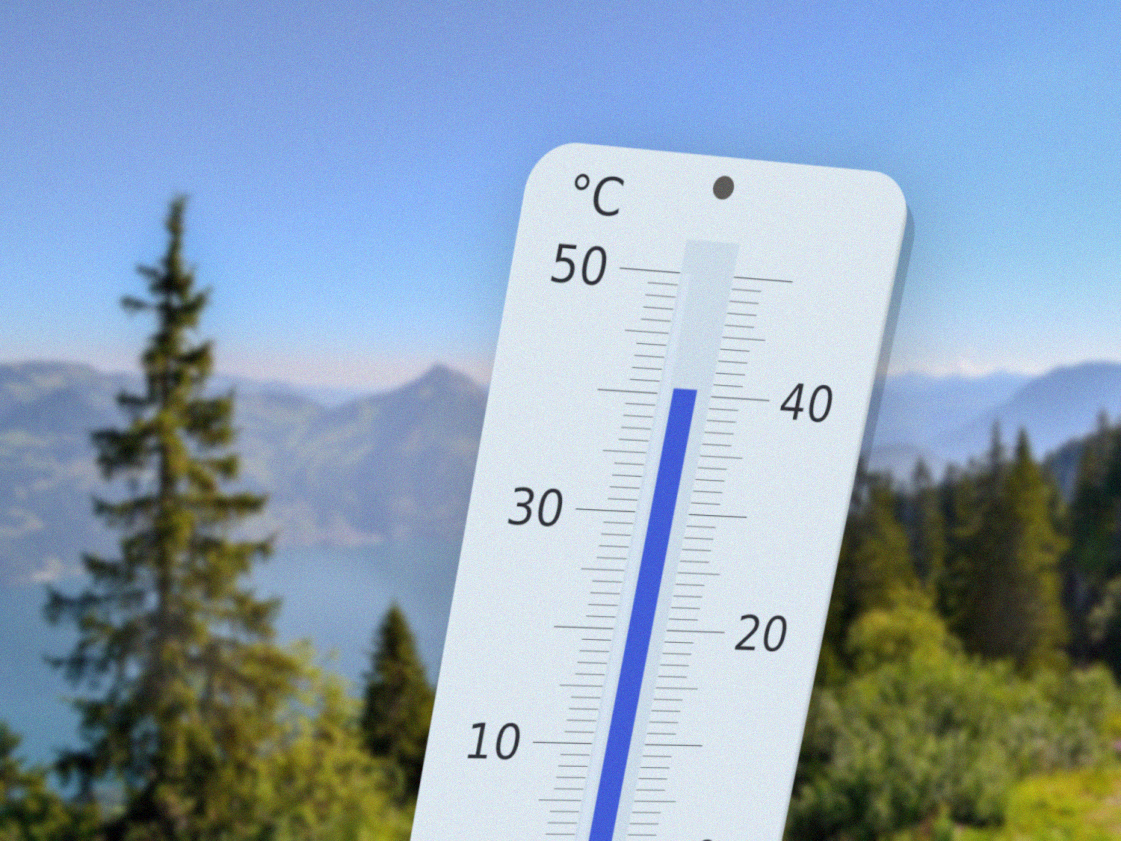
40.5 °C
